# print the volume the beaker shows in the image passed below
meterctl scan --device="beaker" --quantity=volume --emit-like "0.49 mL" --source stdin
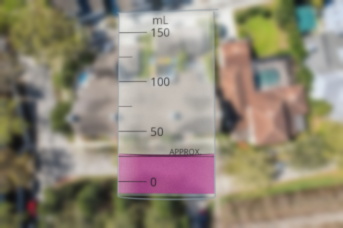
25 mL
